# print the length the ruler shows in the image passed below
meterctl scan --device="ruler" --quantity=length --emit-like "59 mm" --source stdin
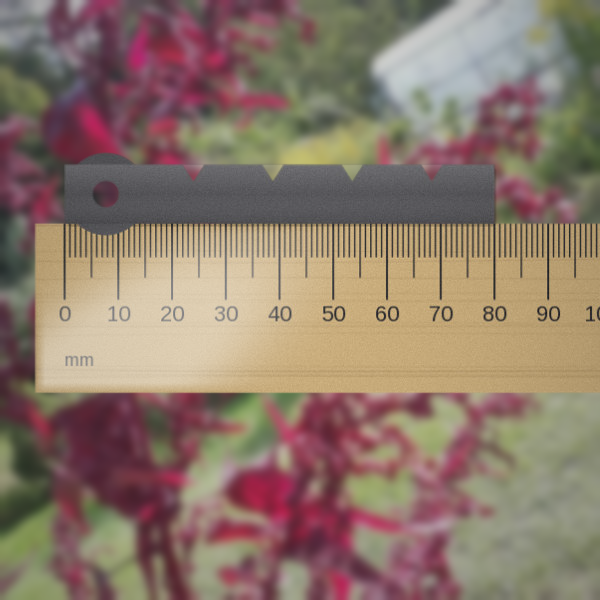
80 mm
